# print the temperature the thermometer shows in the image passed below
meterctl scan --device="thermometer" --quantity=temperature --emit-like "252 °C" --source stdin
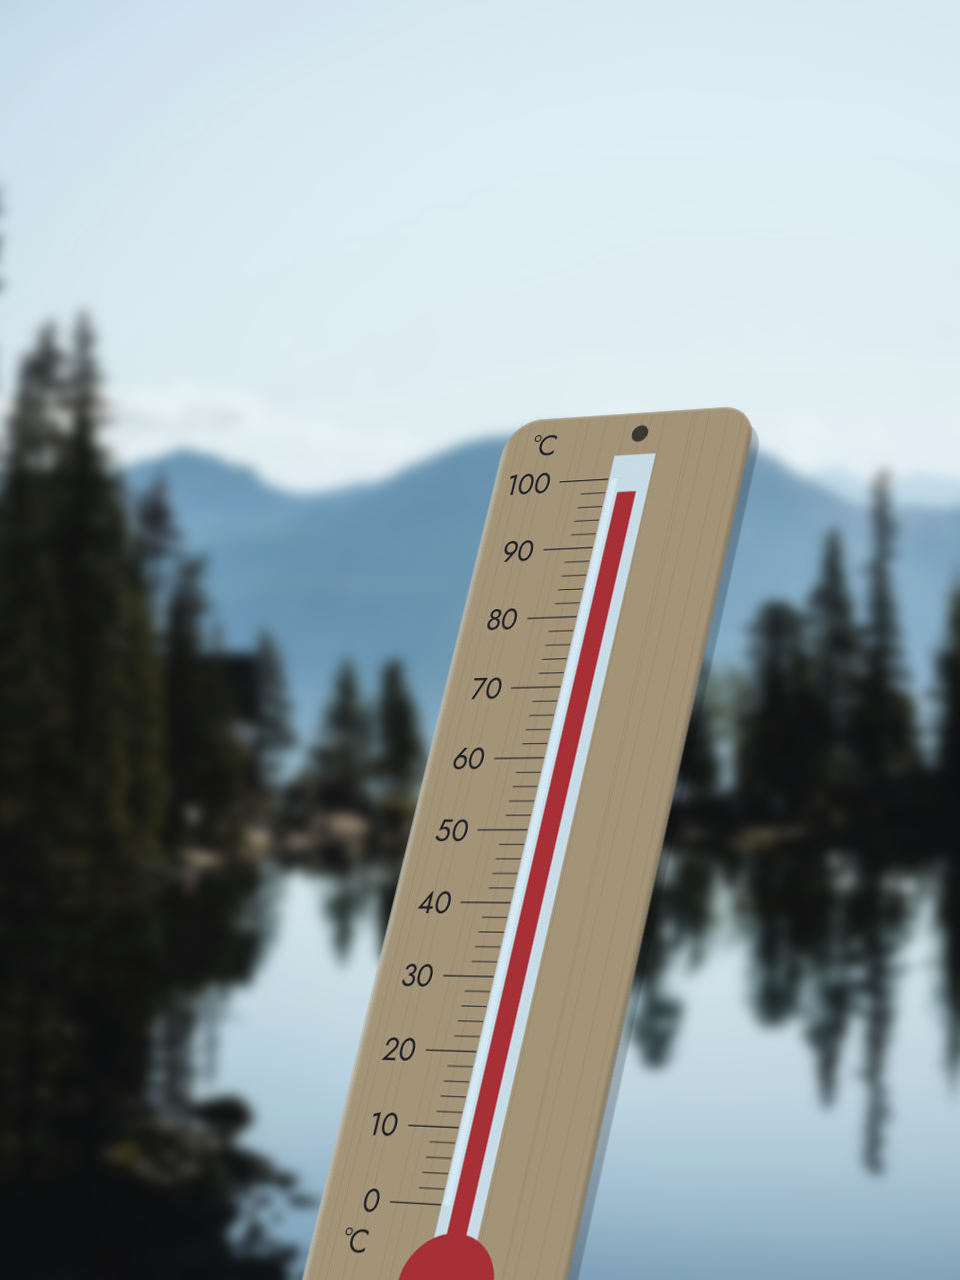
98 °C
